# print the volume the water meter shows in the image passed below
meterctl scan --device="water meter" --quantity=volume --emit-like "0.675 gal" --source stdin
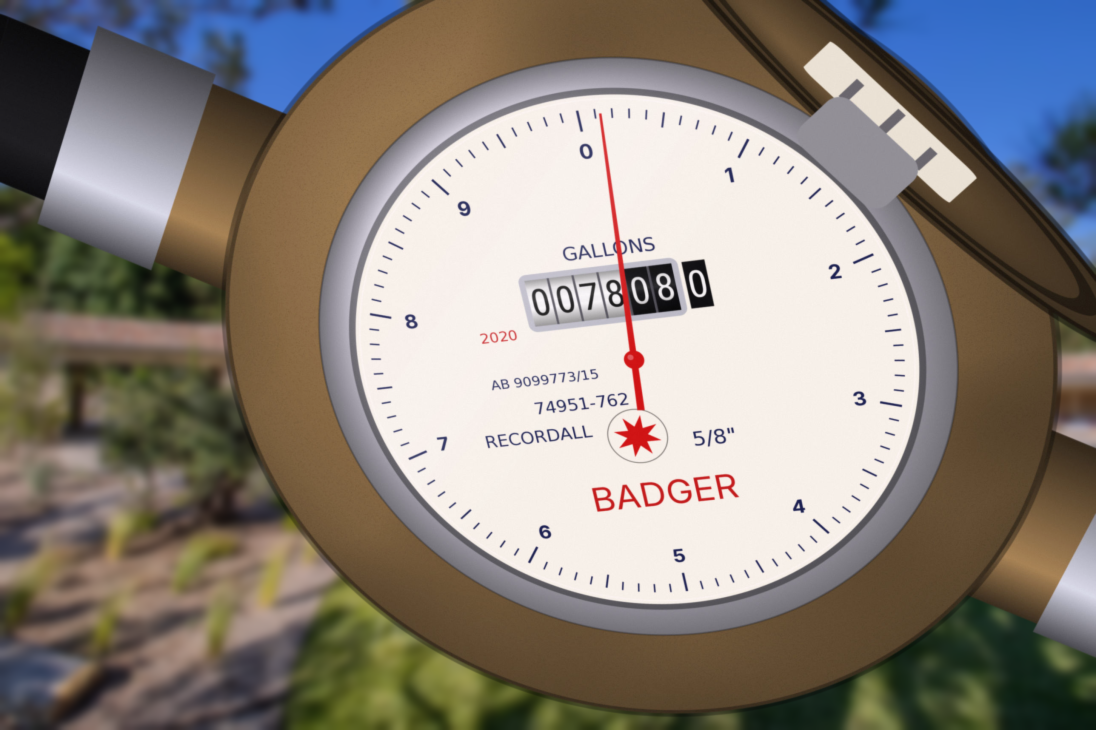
78080.1 gal
